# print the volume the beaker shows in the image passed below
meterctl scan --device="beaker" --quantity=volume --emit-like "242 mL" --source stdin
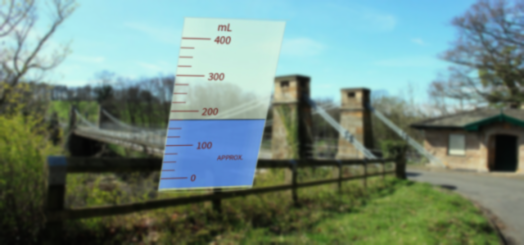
175 mL
